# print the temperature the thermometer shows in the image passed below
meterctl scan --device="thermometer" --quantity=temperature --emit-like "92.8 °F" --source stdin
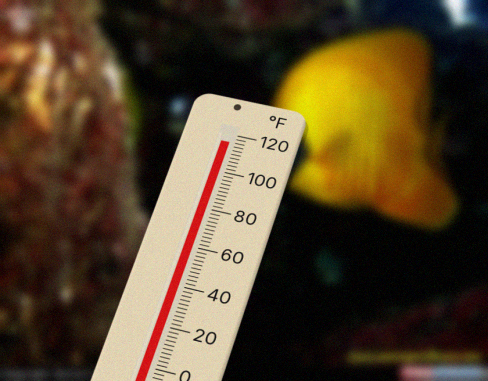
116 °F
